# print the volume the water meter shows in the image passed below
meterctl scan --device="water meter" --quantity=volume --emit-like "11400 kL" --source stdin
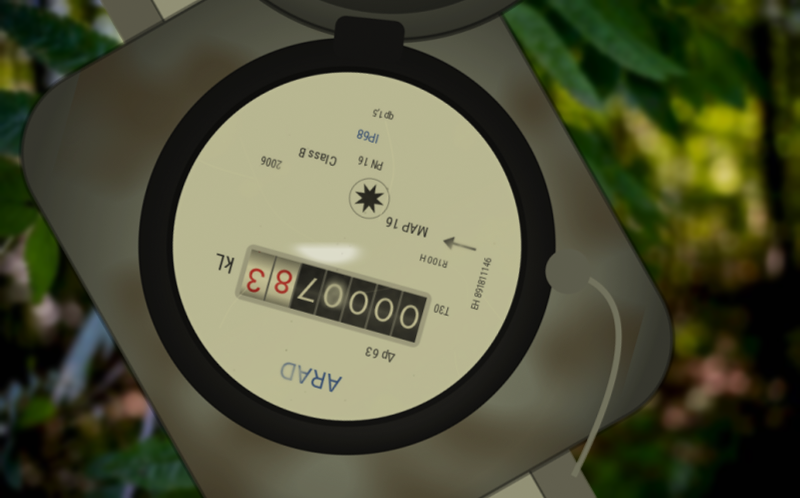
7.83 kL
